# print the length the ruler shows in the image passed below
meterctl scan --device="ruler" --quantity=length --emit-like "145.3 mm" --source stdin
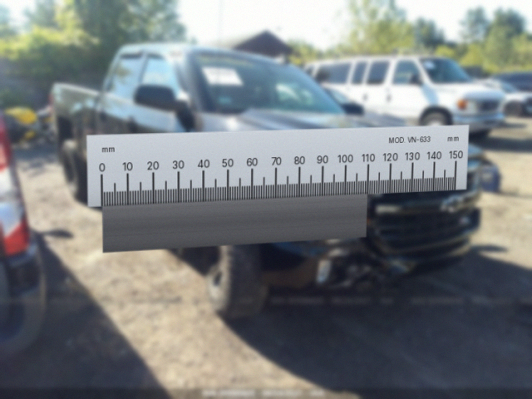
110 mm
